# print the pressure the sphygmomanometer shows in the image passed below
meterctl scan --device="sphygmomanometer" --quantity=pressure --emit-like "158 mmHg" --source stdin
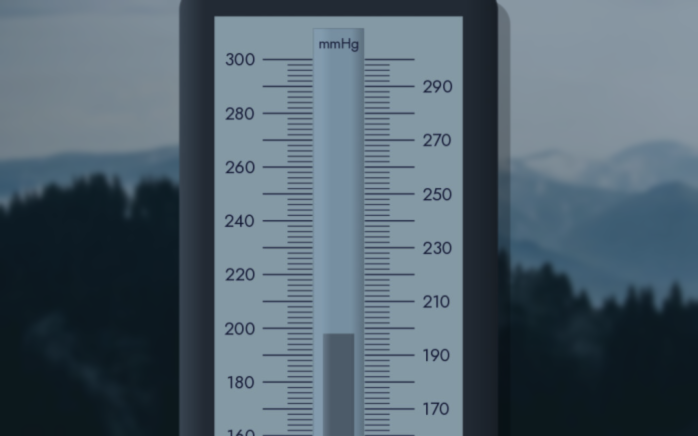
198 mmHg
